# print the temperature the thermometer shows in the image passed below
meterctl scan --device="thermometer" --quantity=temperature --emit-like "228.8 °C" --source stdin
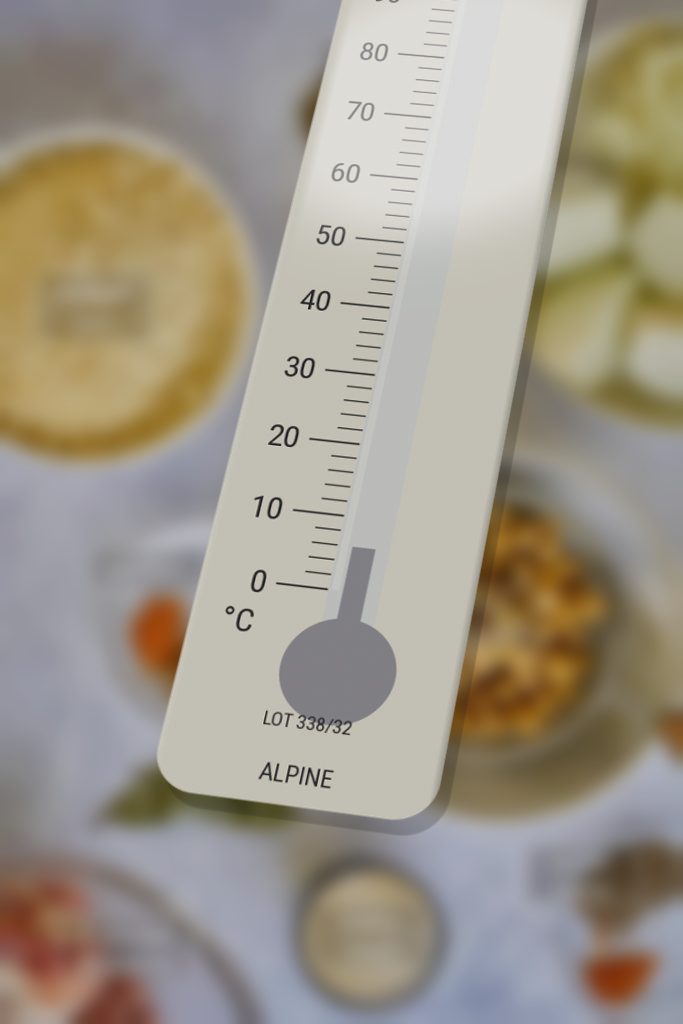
6 °C
